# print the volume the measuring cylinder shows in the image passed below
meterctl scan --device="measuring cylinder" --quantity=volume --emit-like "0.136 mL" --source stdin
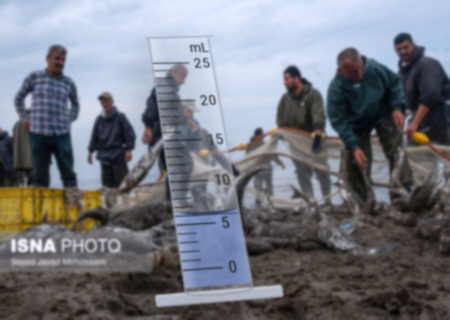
6 mL
